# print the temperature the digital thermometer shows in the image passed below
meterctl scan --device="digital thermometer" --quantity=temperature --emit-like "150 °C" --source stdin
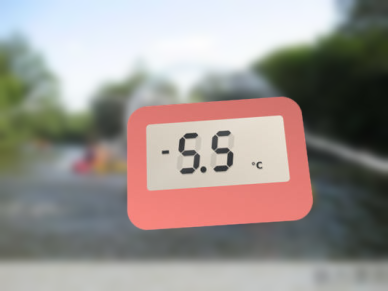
-5.5 °C
